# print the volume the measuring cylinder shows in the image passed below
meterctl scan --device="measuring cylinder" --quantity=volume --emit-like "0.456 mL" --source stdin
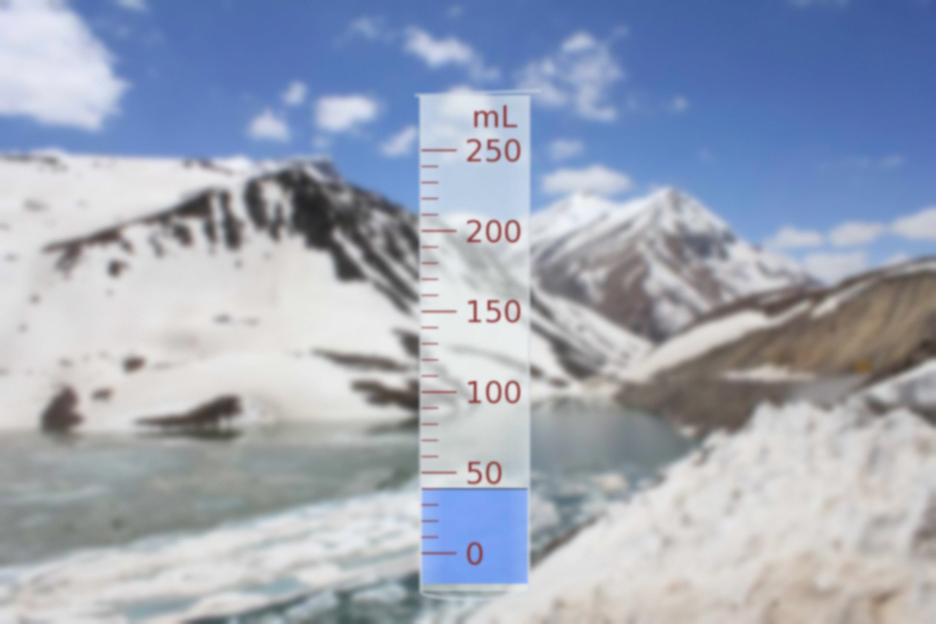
40 mL
